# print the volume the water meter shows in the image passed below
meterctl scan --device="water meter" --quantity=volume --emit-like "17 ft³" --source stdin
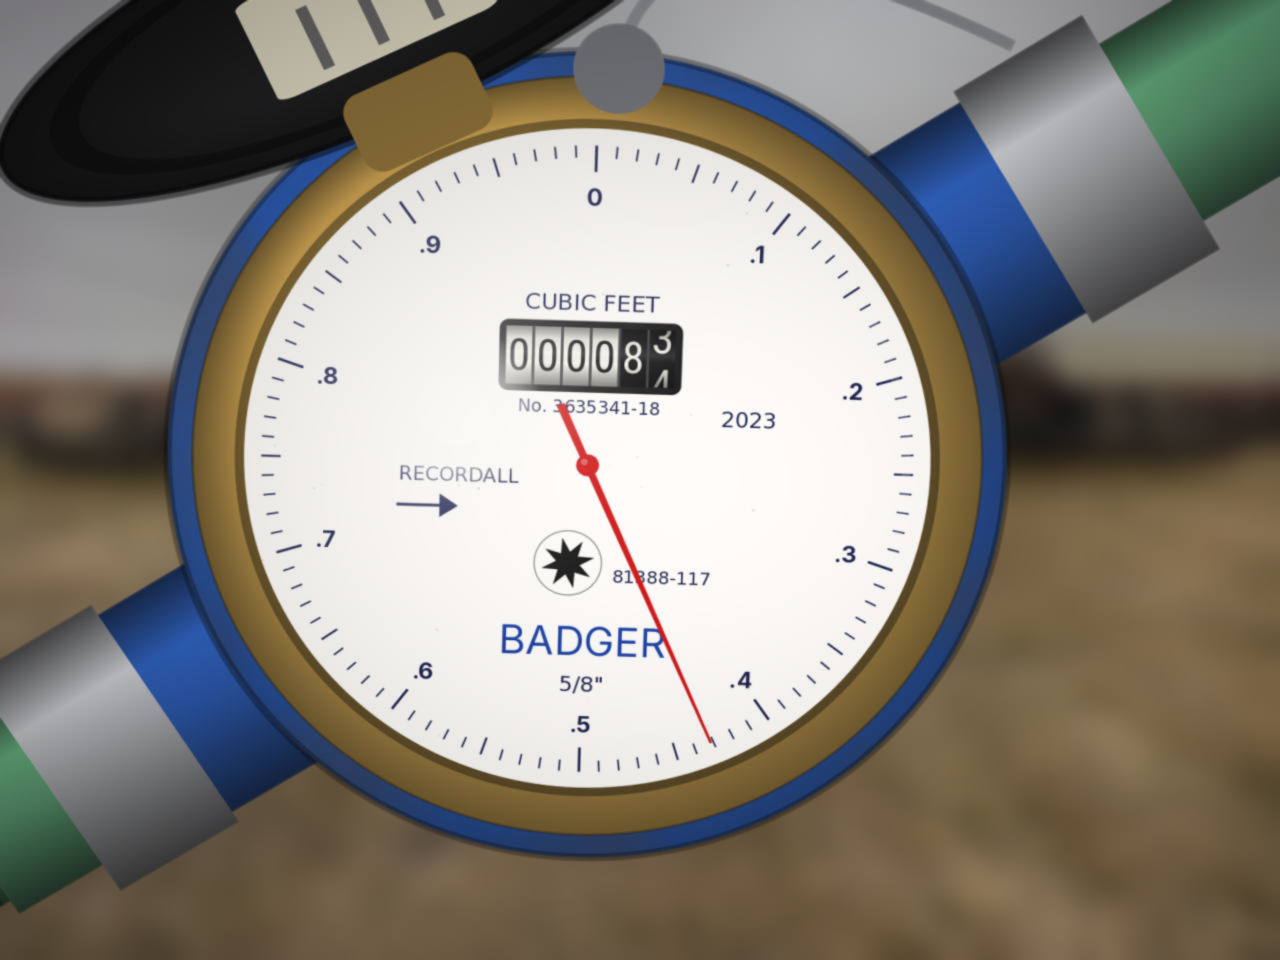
83.43 ft³
